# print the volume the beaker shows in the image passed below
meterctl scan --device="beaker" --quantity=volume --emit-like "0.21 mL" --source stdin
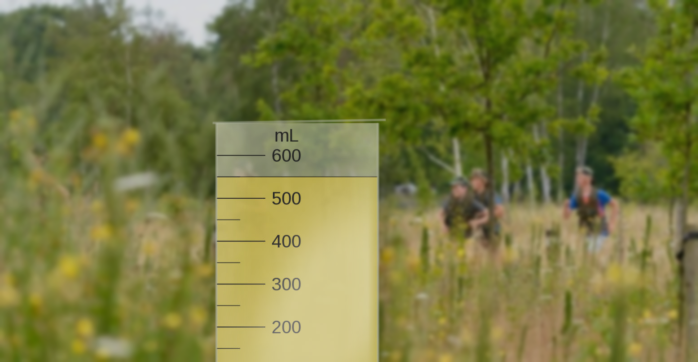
550 mL
